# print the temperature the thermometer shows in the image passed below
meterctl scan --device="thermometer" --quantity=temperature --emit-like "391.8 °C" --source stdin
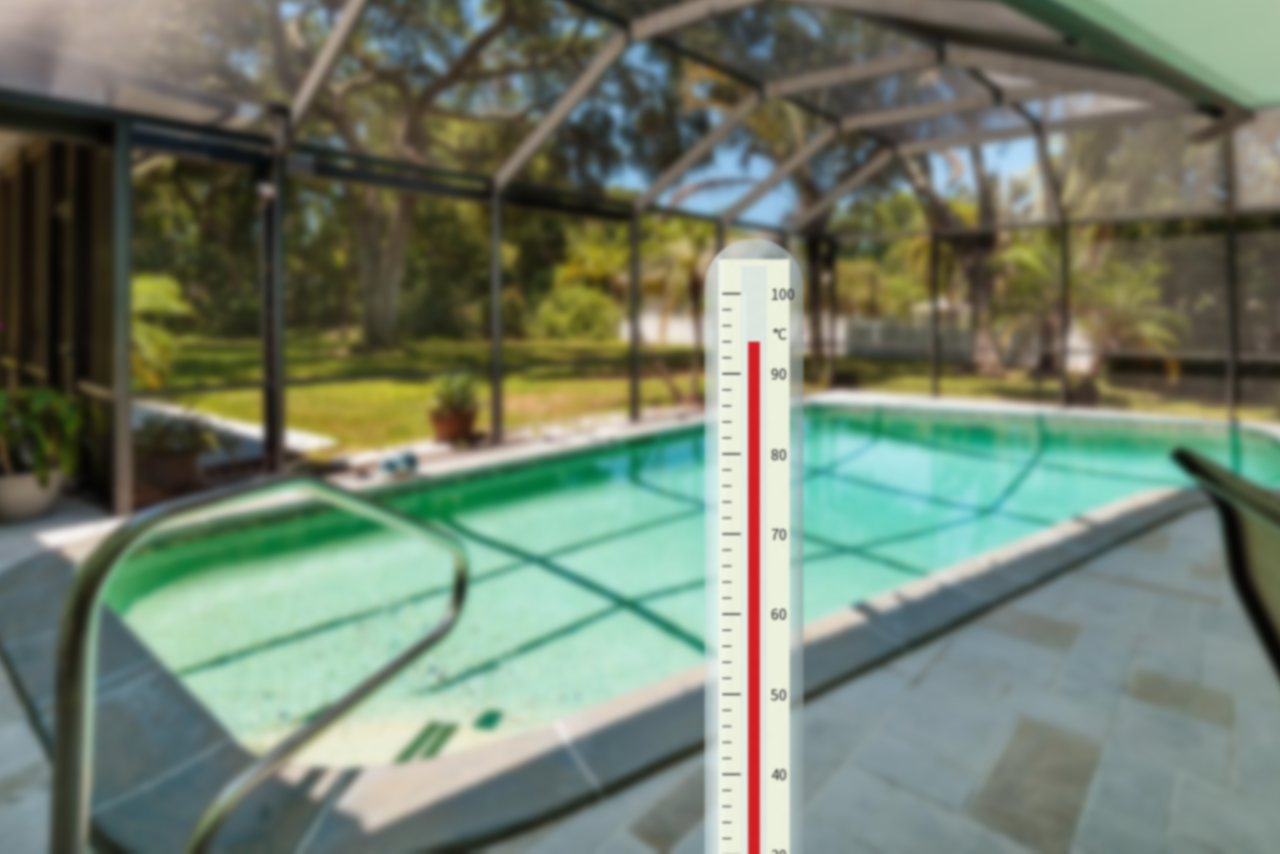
94 °C
